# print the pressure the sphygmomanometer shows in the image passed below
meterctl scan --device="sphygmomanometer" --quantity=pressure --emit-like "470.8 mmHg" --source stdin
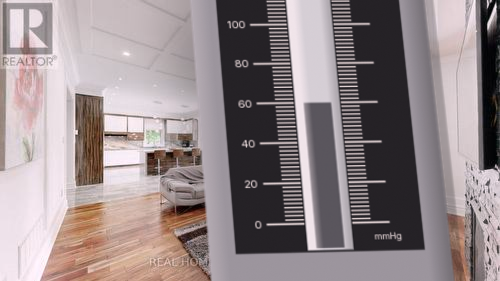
60 mmHg
